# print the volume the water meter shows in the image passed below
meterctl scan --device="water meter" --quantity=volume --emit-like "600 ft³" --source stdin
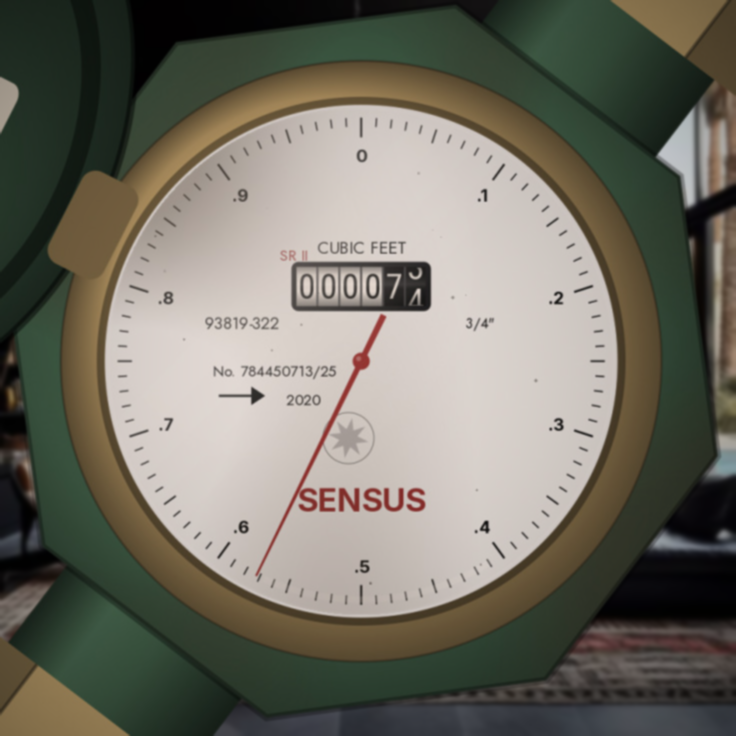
73.57 ft³
